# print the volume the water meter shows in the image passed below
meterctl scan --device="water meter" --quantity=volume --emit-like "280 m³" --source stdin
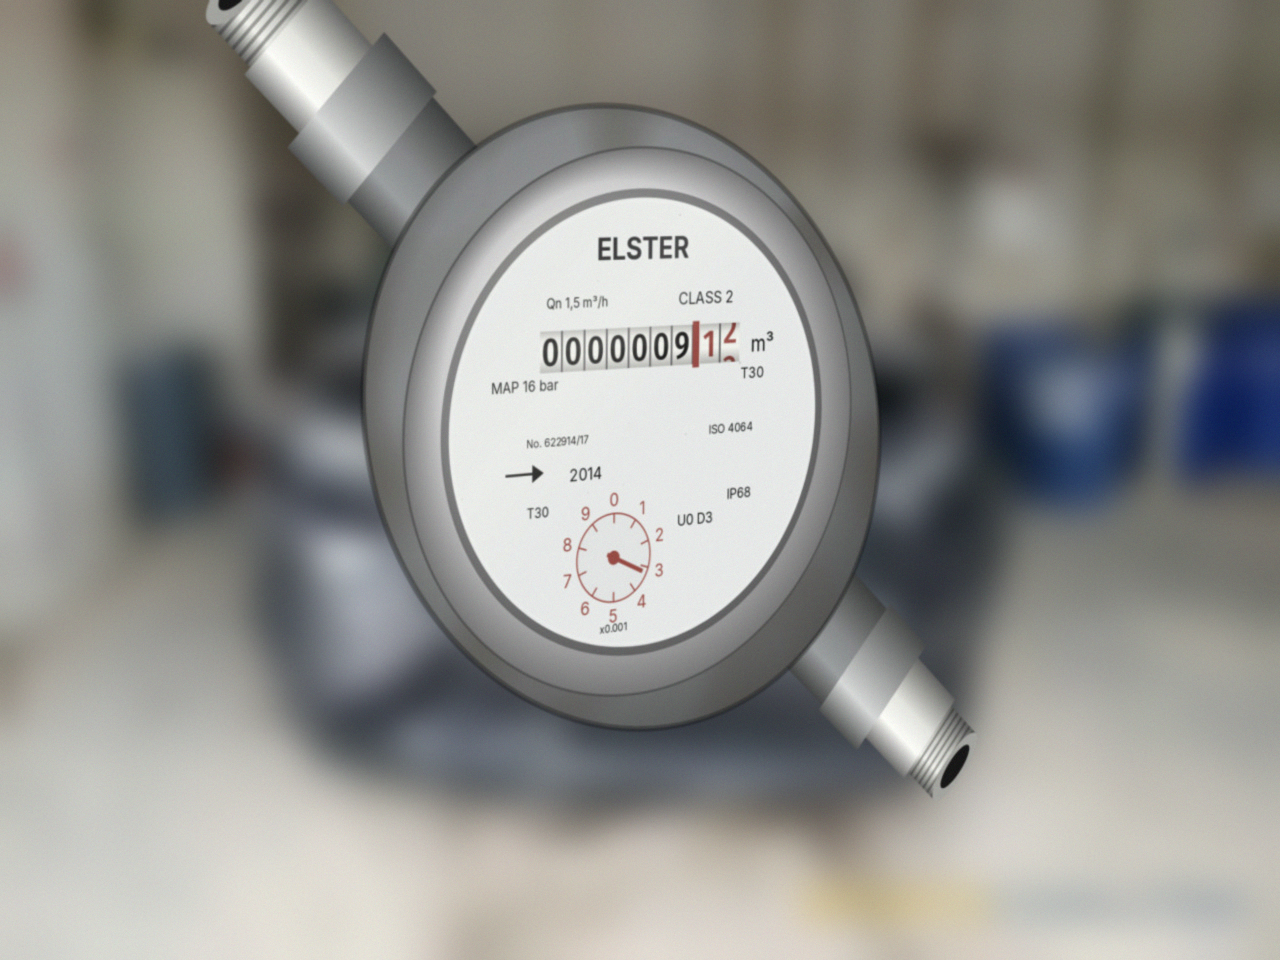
9.123 m³
